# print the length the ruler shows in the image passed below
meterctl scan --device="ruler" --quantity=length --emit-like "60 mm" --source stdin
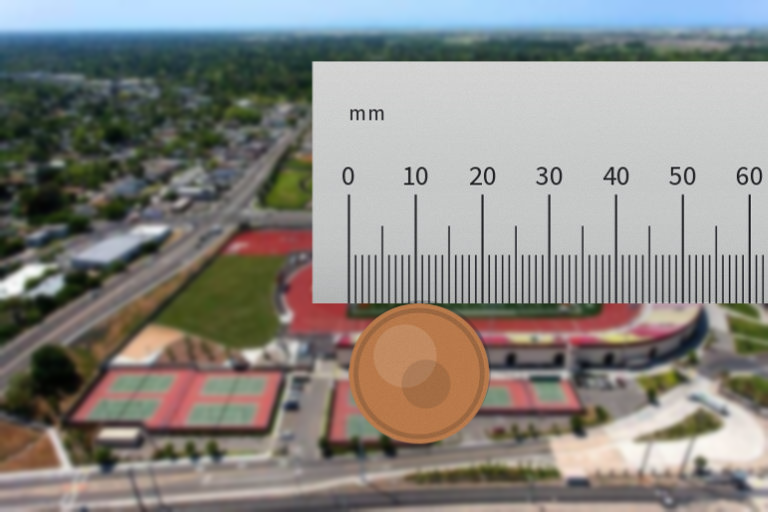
21 mm
